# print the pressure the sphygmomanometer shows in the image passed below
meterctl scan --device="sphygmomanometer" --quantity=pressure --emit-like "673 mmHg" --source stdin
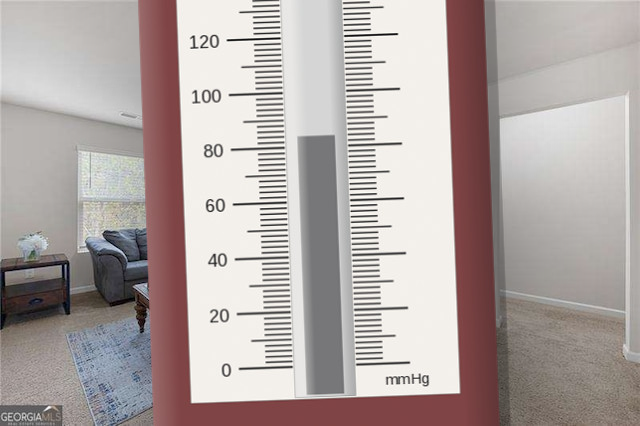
84 mmHg
